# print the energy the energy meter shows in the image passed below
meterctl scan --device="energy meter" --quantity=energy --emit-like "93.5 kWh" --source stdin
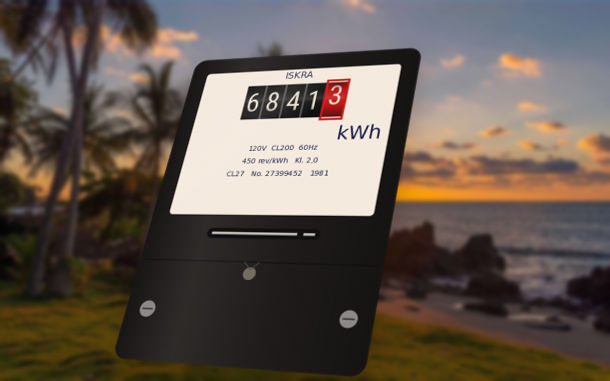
6841.3 kWh
